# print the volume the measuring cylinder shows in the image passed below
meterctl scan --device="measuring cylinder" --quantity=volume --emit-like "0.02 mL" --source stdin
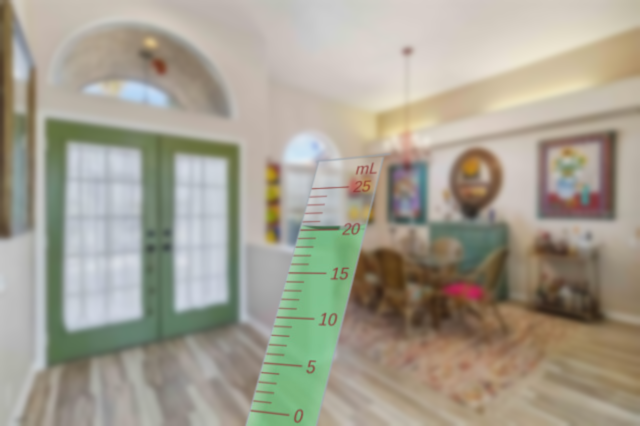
20 mL
